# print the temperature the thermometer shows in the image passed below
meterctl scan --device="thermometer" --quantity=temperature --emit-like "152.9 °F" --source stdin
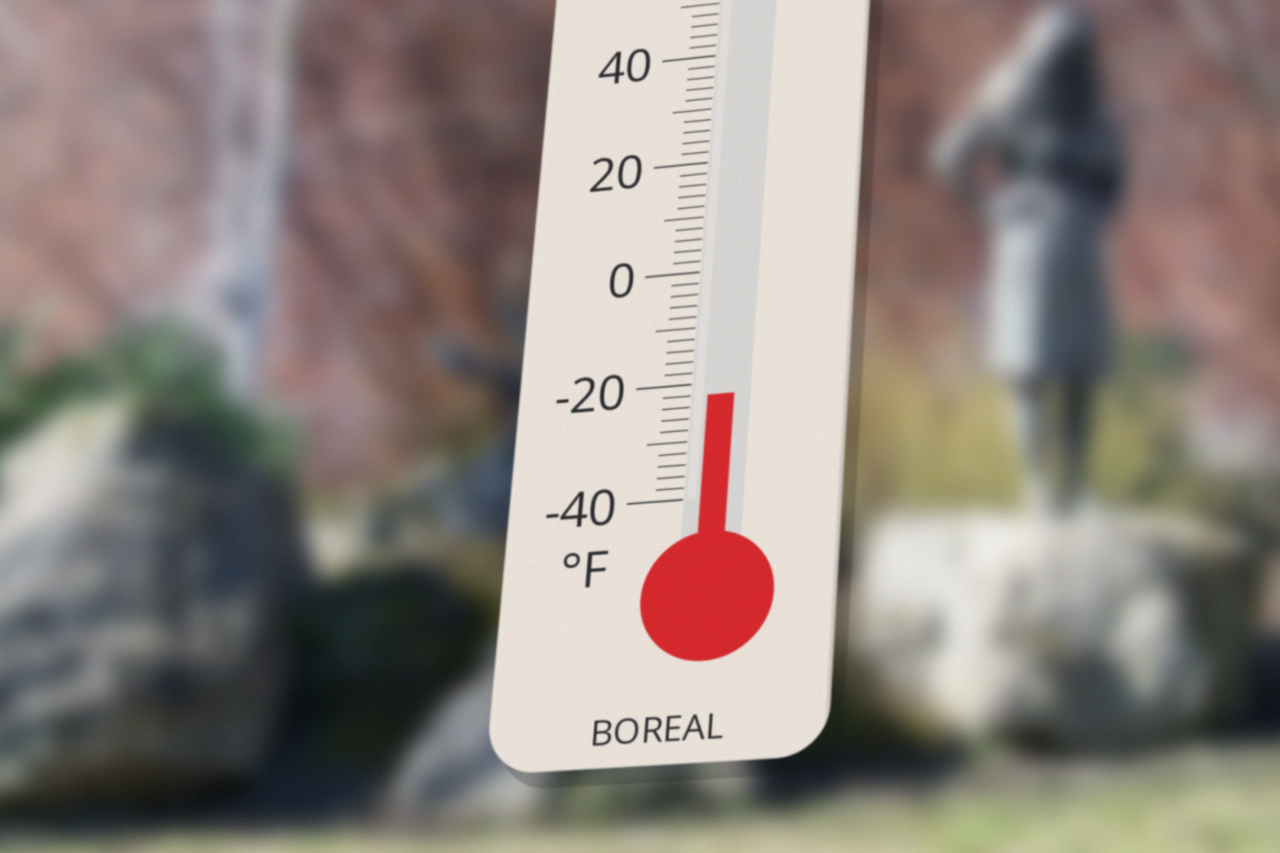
-22 °F
